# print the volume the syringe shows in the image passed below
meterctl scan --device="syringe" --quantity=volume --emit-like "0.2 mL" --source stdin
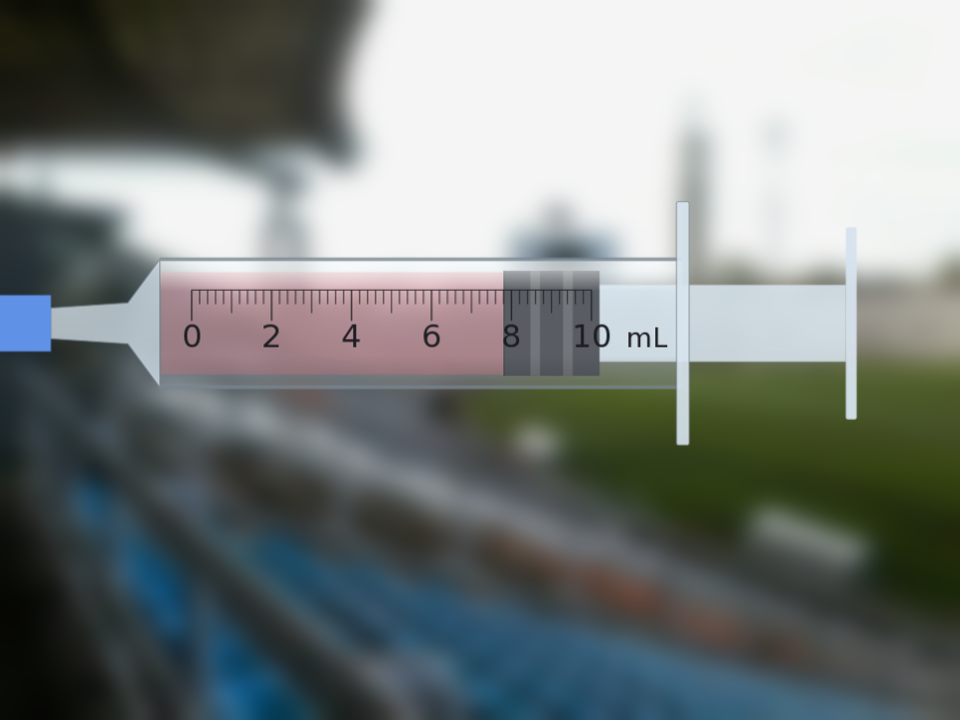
7.8 mL
